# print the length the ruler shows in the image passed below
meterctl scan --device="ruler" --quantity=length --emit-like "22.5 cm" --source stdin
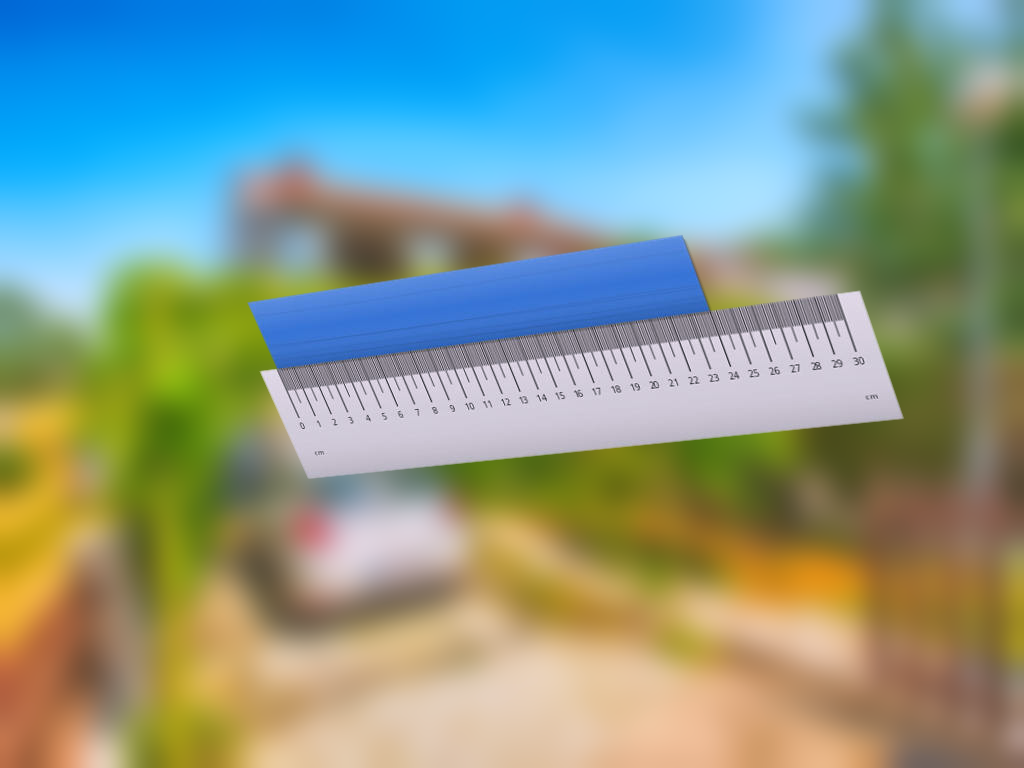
24 cm
